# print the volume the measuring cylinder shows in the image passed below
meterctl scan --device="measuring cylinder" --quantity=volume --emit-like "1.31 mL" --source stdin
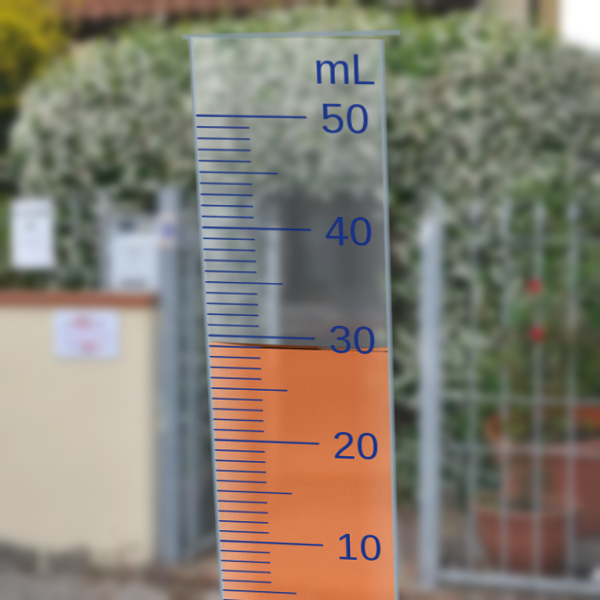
29 mL
